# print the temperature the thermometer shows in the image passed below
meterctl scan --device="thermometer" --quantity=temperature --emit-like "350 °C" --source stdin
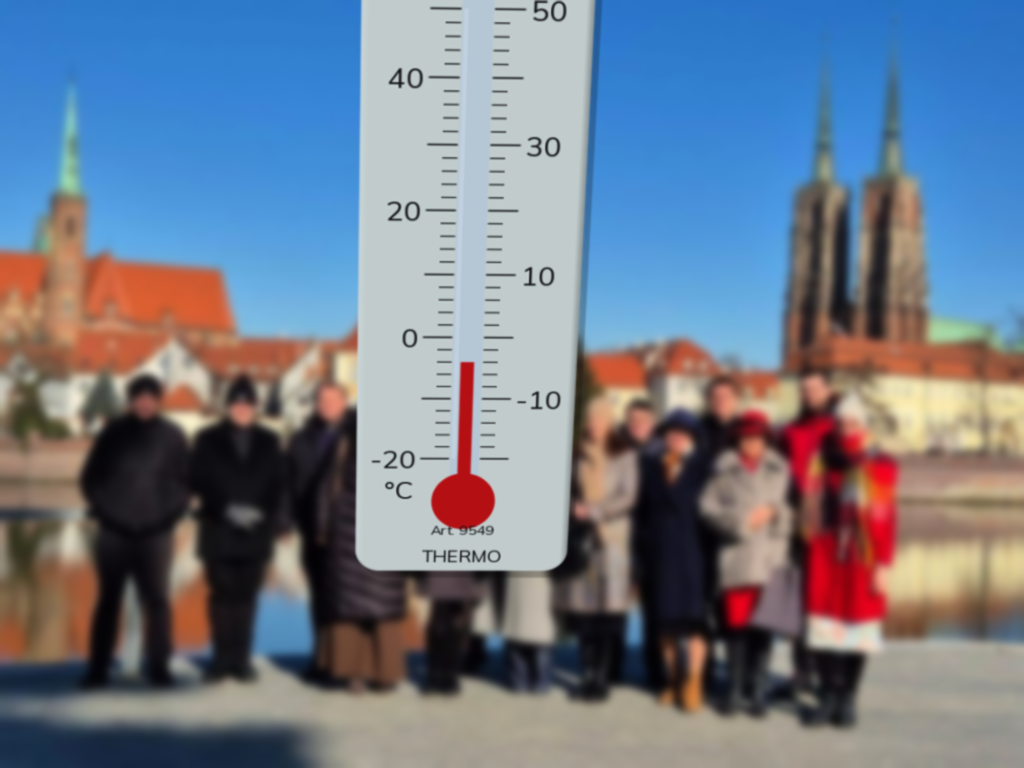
-4 °C
